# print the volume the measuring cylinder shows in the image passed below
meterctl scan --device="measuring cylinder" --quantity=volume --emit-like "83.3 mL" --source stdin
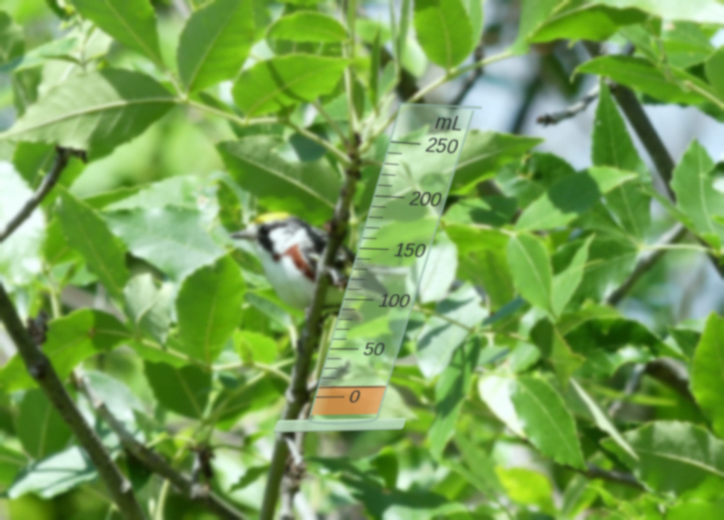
10 mL
